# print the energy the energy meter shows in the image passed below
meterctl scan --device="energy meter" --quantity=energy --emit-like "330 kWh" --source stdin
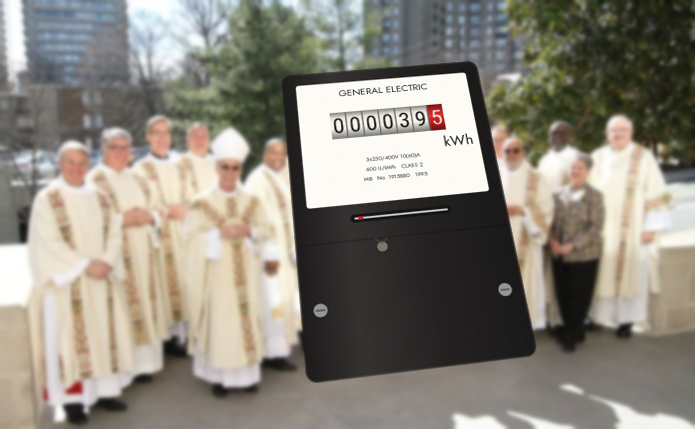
39.5 kWh
